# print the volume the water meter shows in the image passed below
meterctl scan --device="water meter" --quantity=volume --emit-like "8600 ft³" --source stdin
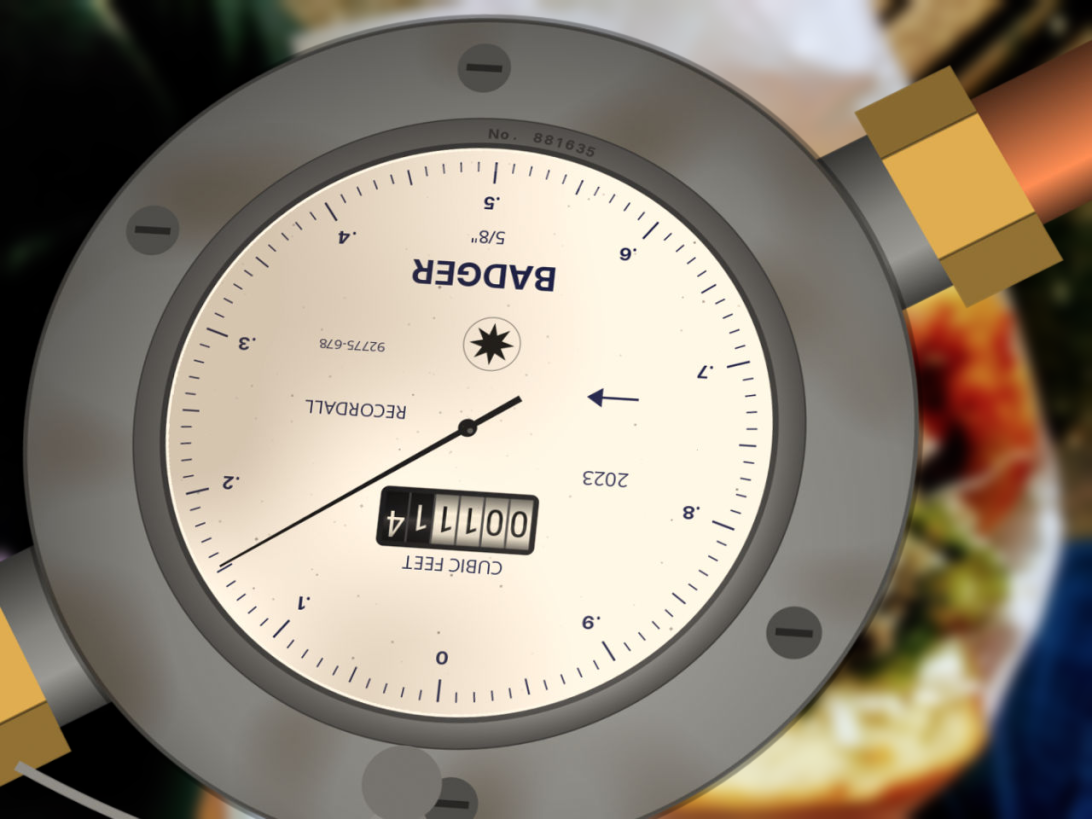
1114.15 ft³
